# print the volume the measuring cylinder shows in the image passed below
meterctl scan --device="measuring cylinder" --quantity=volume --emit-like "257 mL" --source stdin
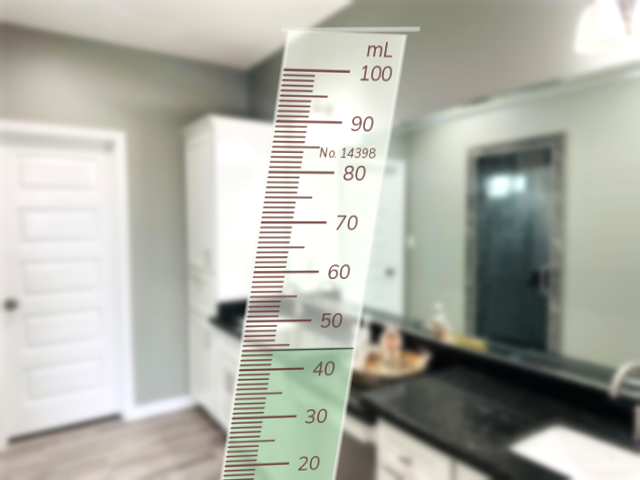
44 mL
